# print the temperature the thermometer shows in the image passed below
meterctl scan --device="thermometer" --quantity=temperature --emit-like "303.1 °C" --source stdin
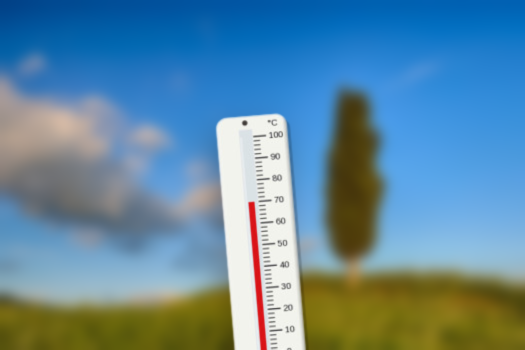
70 °C
